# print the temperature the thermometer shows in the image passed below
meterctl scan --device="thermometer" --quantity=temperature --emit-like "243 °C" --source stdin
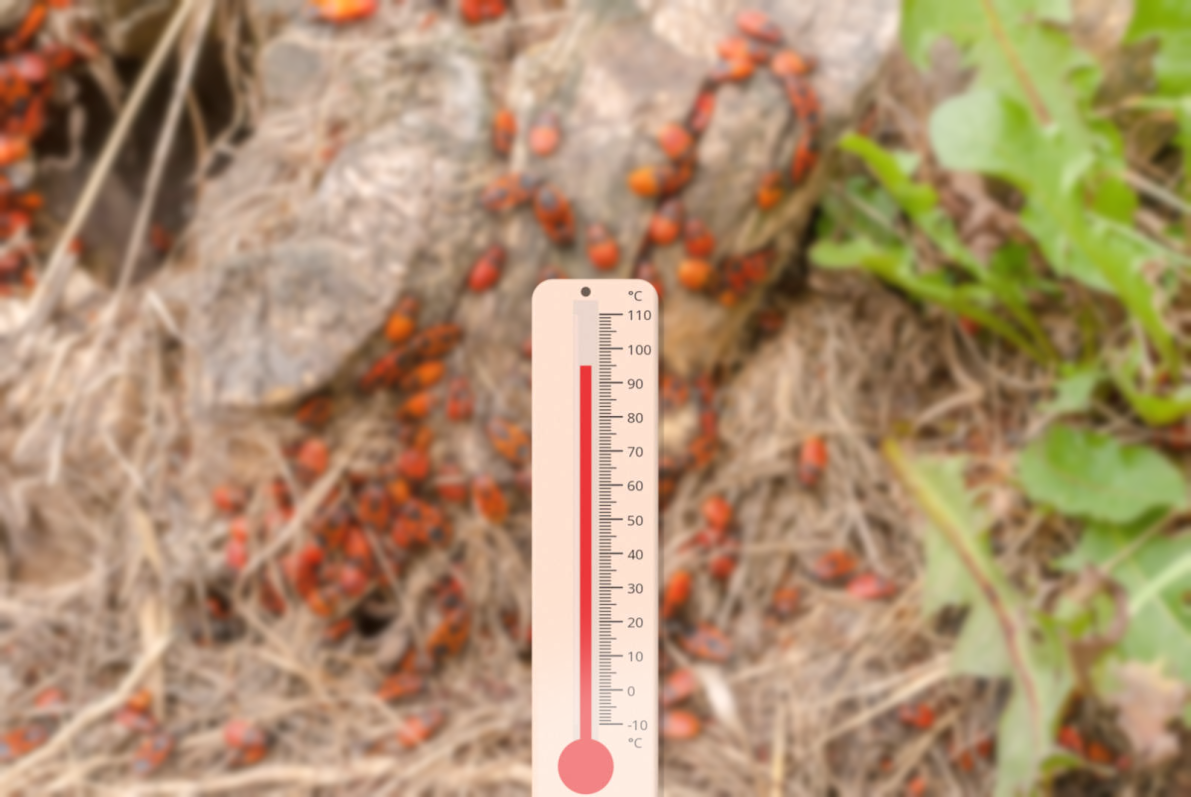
95 °C
